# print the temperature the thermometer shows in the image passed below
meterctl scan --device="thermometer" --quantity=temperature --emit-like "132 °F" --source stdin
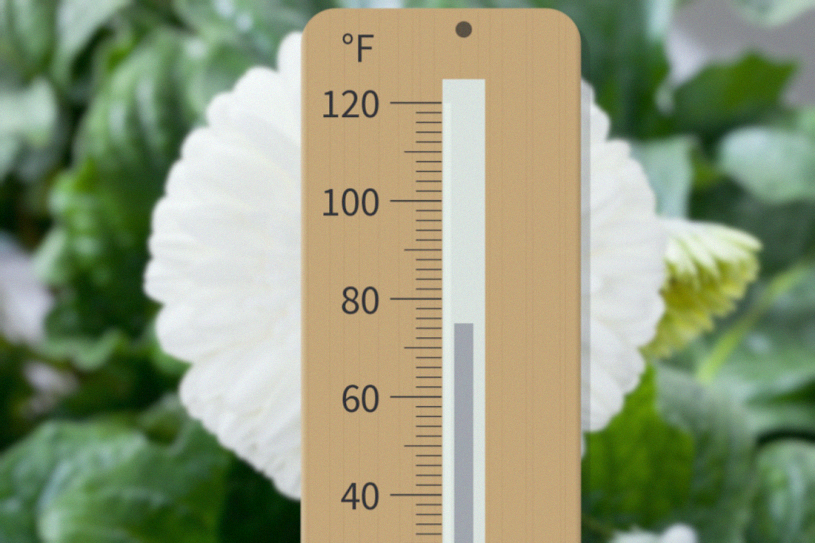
75 °F
